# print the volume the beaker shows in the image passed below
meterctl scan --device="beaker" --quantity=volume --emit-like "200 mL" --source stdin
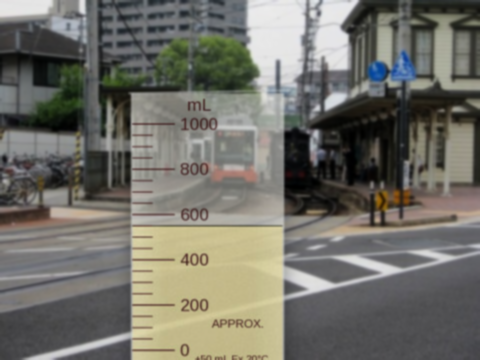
550 mL
